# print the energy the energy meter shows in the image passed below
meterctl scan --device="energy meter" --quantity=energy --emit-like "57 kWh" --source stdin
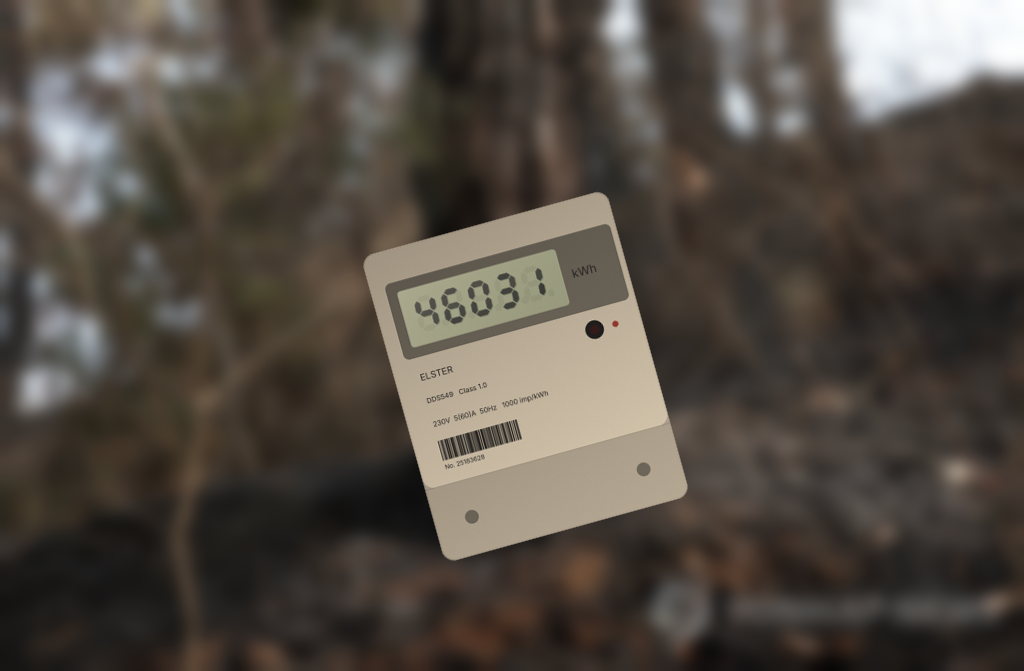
46031 kWh
